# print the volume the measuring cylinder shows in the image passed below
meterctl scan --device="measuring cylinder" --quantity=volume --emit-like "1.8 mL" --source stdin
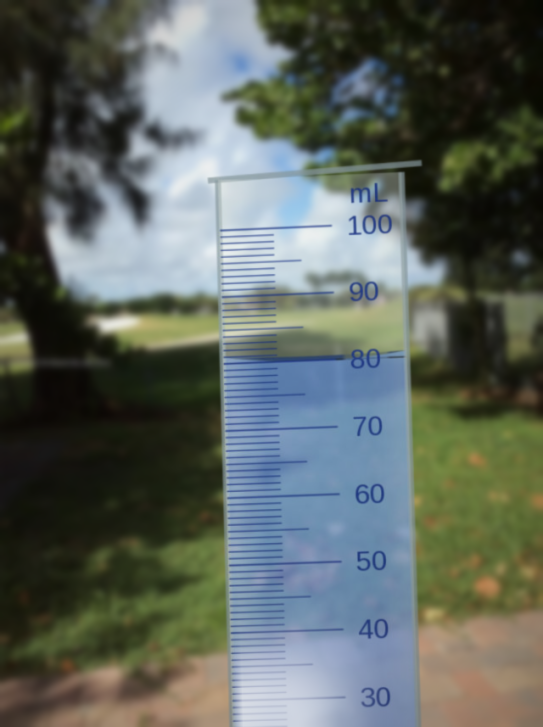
80 mL
